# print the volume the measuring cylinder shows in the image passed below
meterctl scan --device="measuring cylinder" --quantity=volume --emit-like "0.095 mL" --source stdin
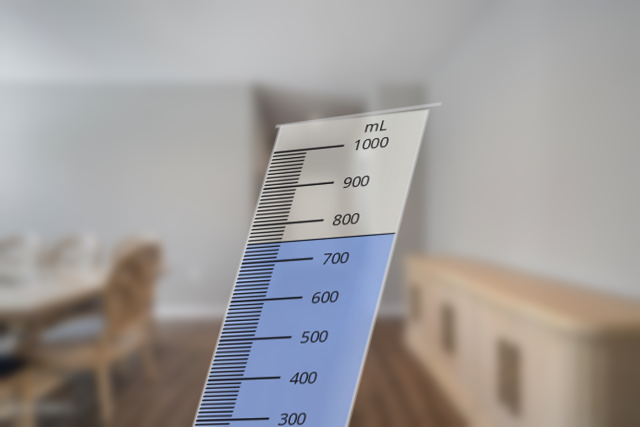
750 mL
